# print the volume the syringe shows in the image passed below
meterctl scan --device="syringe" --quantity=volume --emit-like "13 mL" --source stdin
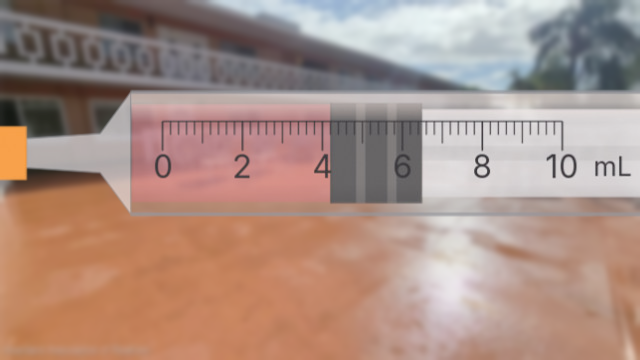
4.2 mL
